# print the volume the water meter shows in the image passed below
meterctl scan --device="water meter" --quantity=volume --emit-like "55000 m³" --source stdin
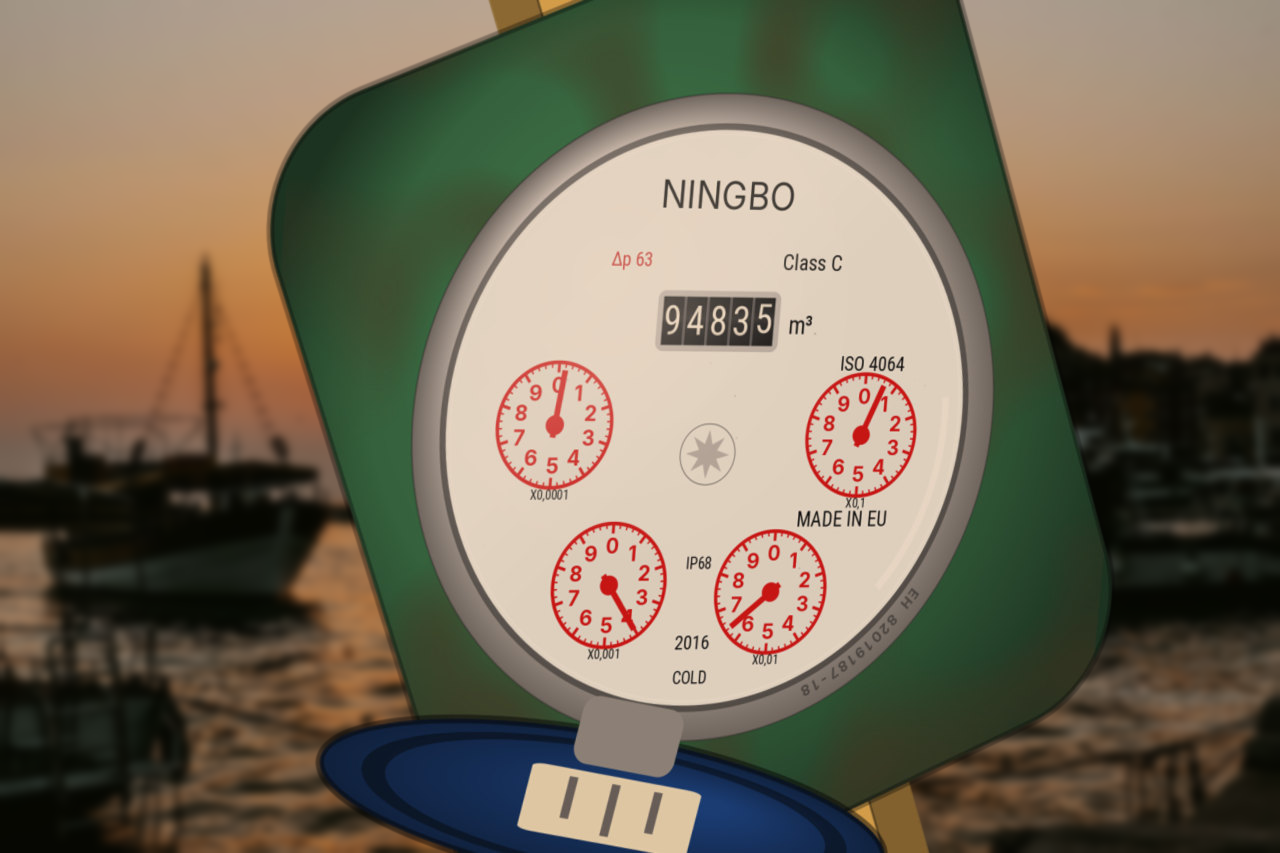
94835.0640 m³
